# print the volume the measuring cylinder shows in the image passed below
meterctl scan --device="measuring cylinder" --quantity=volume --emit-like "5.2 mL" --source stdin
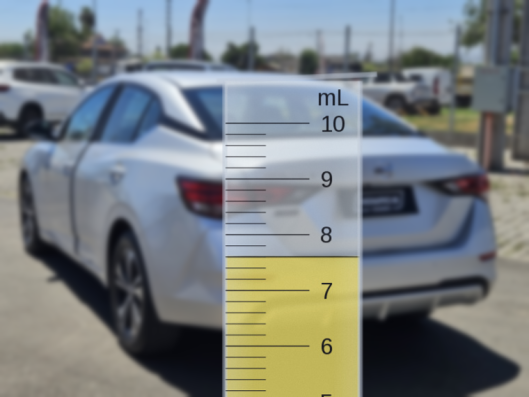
7.6 mL
